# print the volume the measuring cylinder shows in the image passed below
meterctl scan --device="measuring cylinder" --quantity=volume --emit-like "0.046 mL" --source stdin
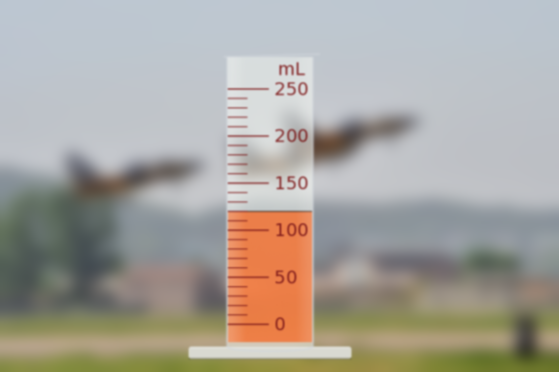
120 mL
